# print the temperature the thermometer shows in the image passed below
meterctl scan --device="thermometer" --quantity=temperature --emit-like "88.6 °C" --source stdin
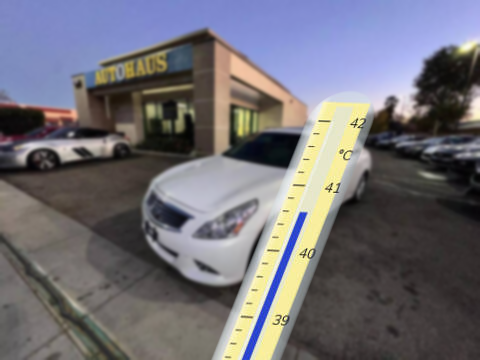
40.6 °C
